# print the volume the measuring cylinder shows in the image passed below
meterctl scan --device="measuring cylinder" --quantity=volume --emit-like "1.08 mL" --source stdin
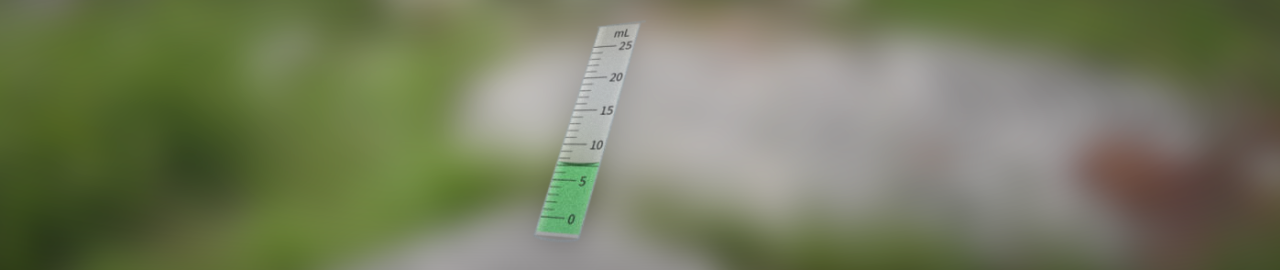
7 mL
